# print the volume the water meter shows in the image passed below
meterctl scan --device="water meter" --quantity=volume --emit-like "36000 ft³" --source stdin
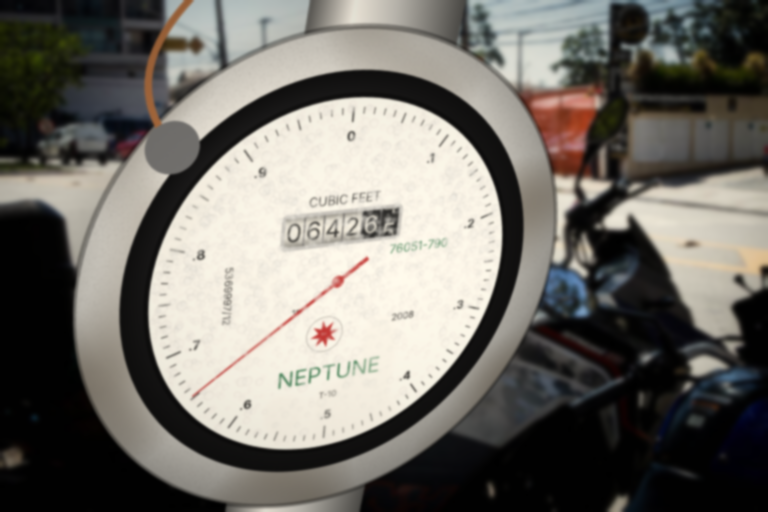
64264.65 ft³
